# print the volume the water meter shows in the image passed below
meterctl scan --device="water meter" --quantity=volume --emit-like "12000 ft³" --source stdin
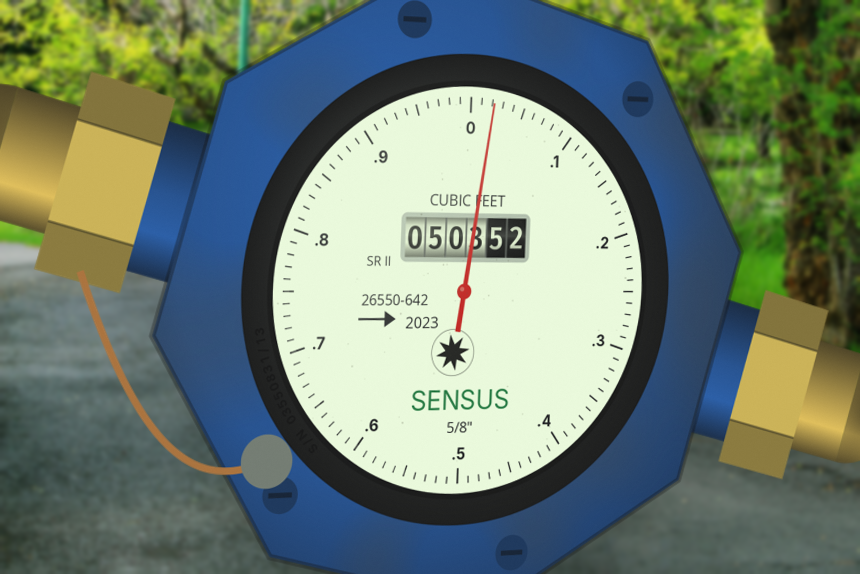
50352.02 ft³
